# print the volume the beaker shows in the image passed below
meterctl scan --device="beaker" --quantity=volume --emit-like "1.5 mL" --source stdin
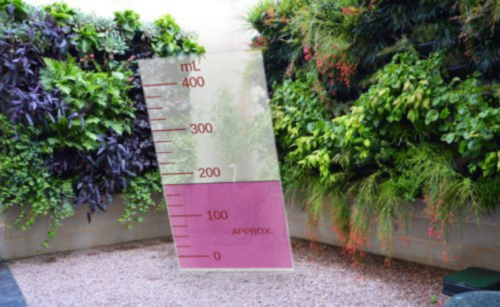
175 mL
